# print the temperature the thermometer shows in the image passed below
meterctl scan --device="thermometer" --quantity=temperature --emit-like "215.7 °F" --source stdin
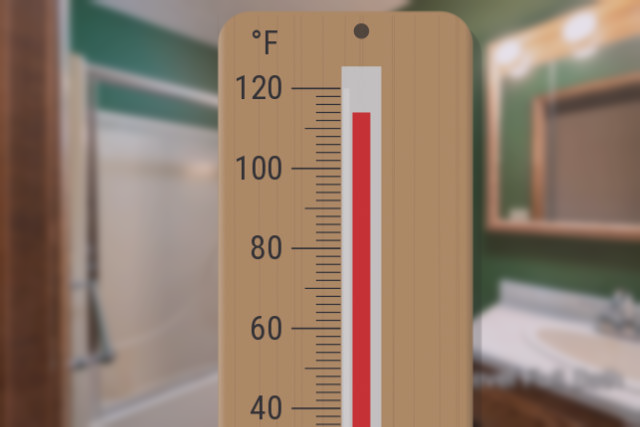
114 °F
